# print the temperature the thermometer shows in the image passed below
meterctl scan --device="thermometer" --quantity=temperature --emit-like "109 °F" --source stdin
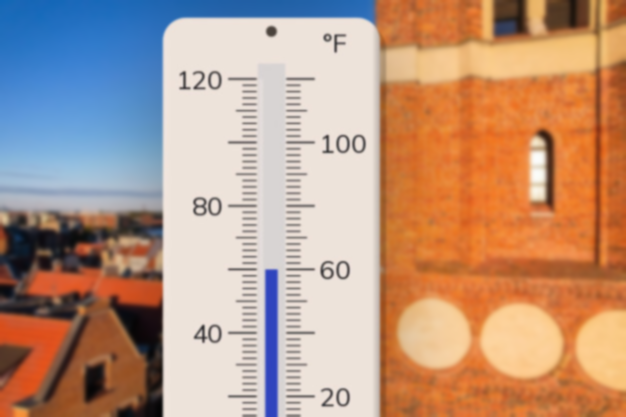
60 °F
